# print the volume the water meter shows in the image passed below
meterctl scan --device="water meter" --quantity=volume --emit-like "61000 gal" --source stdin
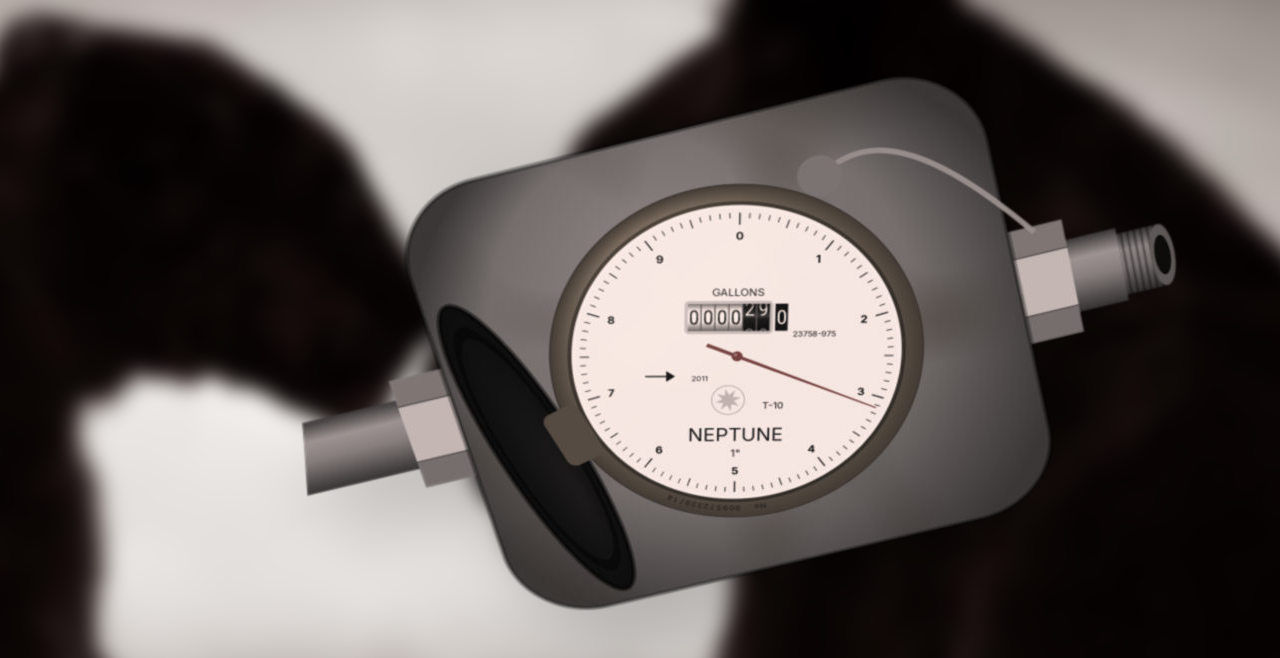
293.1 gal
